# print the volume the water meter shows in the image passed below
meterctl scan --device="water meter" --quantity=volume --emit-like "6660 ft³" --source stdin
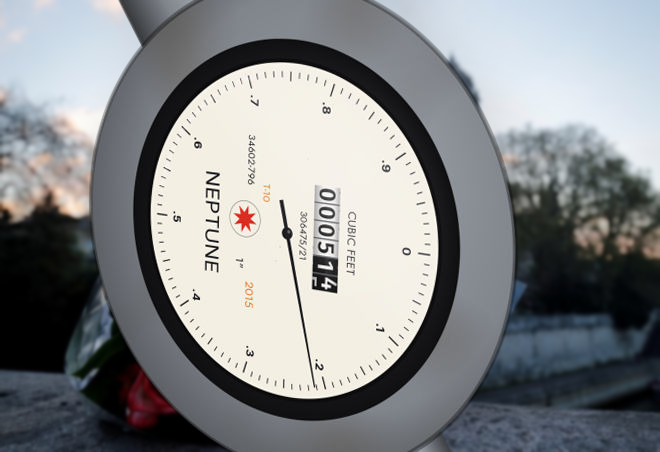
514.21 ft³
